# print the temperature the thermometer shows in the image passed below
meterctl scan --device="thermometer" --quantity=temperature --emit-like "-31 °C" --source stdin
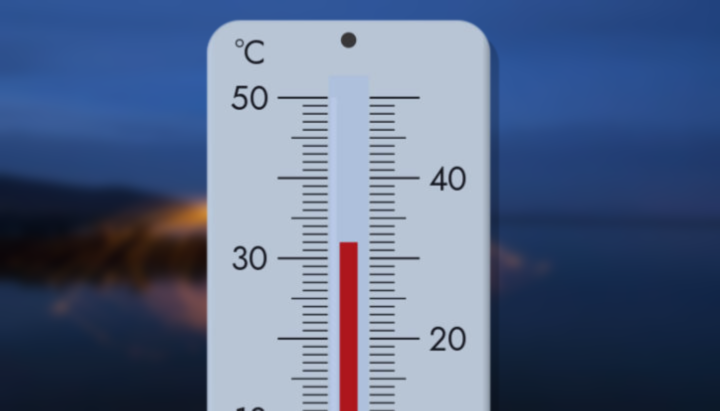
32 °C
